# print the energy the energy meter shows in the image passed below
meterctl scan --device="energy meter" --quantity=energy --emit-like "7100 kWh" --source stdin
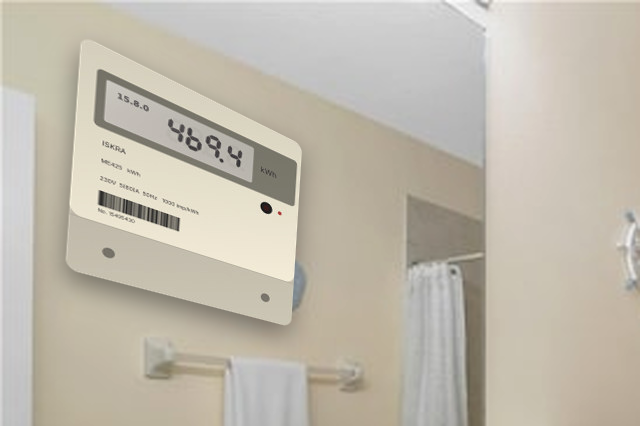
469.4 kWh
